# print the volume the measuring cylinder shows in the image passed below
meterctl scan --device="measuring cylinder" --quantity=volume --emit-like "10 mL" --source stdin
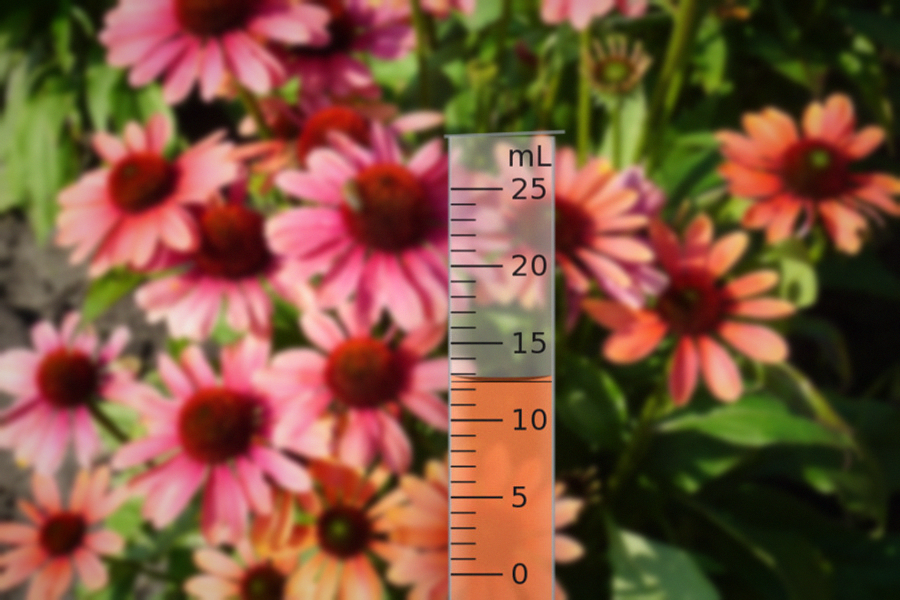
12.5 mL
